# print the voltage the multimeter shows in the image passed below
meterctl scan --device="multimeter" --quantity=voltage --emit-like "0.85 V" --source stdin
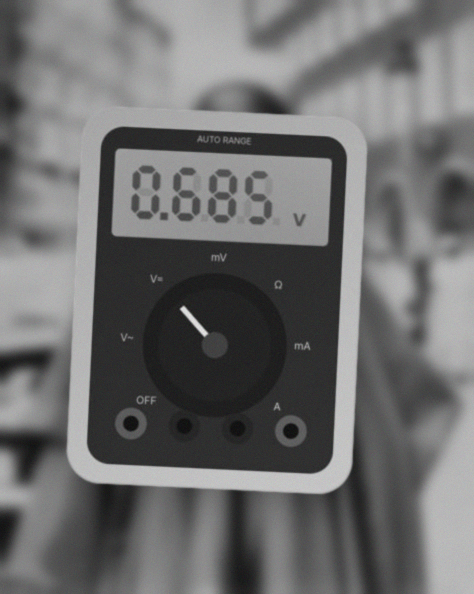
0.685 V
